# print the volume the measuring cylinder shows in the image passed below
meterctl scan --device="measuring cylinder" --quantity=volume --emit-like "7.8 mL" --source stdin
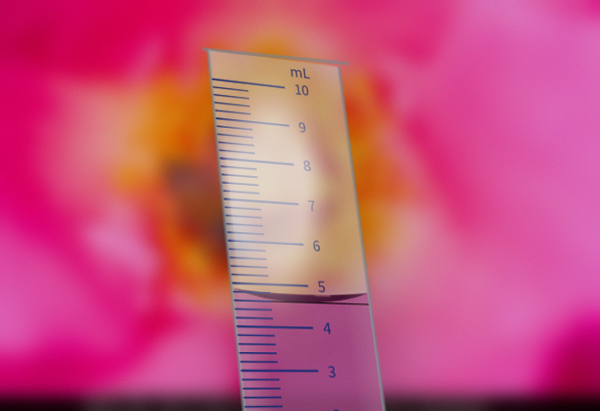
4.6 mL
